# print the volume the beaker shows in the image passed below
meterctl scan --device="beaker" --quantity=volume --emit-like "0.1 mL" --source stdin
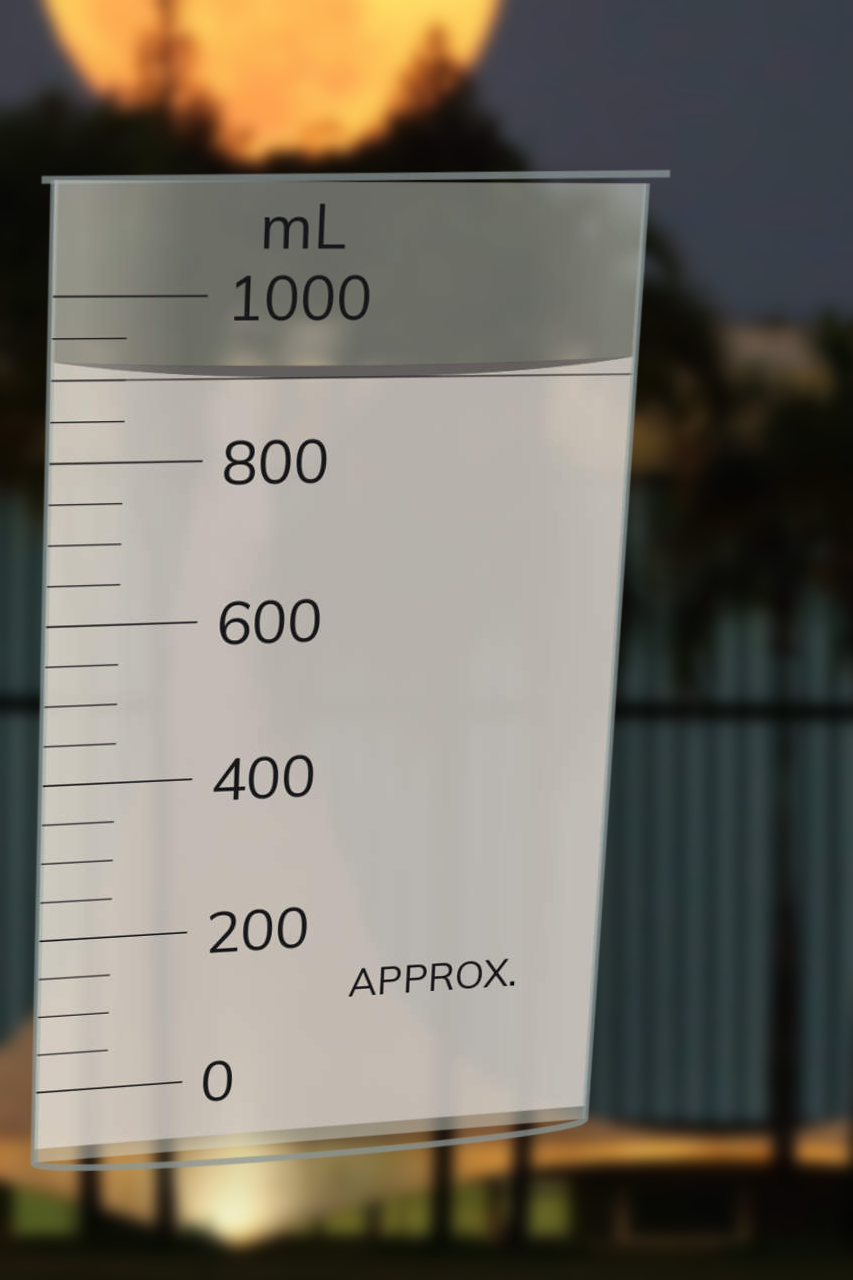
900 mL
